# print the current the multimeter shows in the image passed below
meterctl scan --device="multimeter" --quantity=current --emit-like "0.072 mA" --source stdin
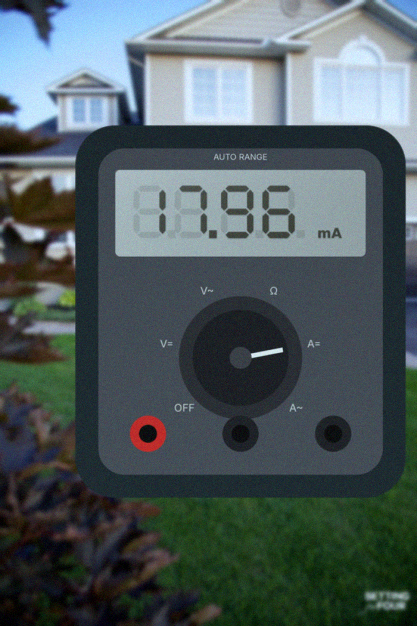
17.96 mA
